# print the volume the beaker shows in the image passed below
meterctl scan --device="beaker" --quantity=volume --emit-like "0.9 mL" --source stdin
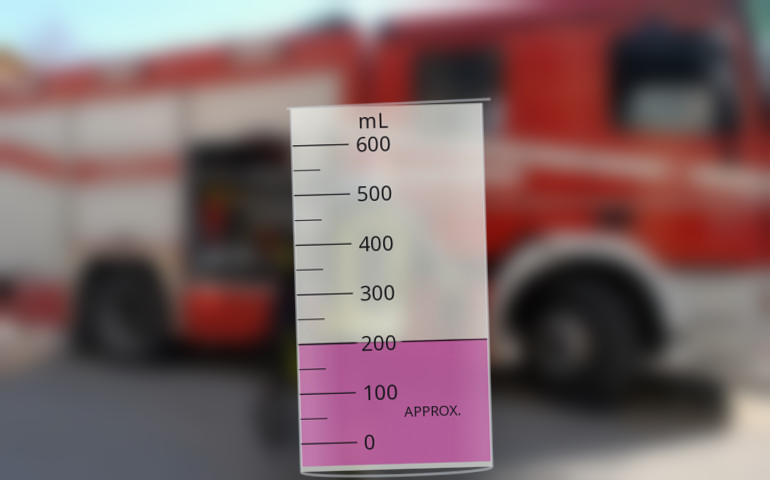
200 mL
